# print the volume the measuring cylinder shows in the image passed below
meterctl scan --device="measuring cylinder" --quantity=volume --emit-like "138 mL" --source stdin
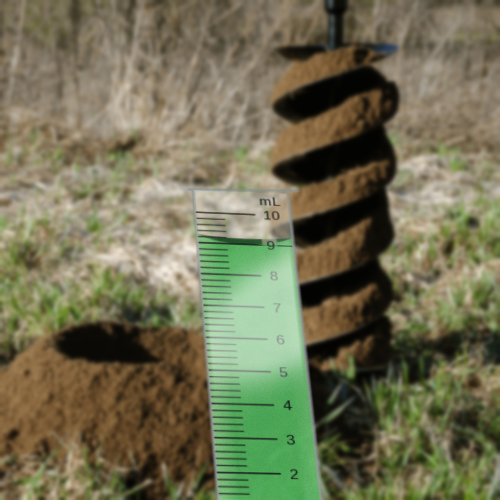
9 mL
